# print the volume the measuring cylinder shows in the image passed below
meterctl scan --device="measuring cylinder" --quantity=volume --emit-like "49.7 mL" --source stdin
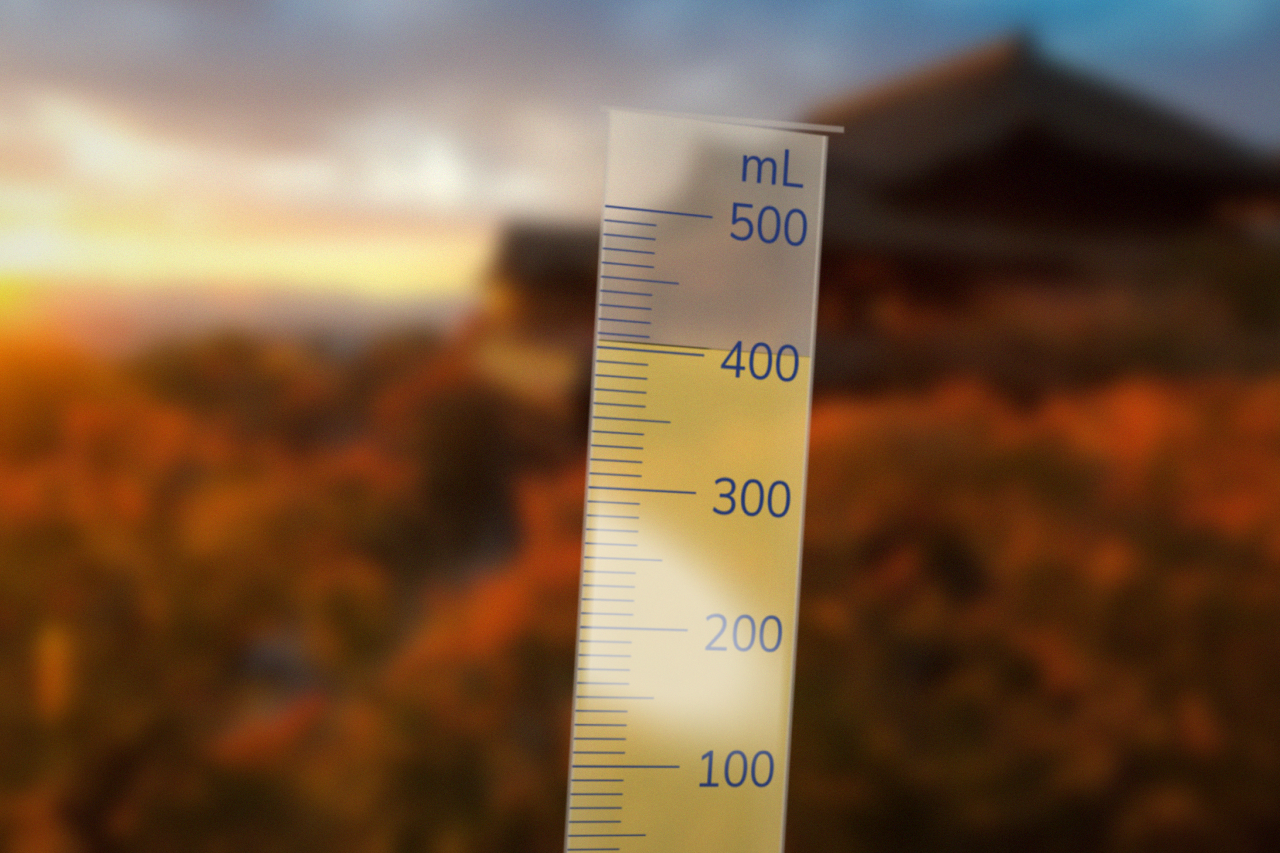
405 mL
